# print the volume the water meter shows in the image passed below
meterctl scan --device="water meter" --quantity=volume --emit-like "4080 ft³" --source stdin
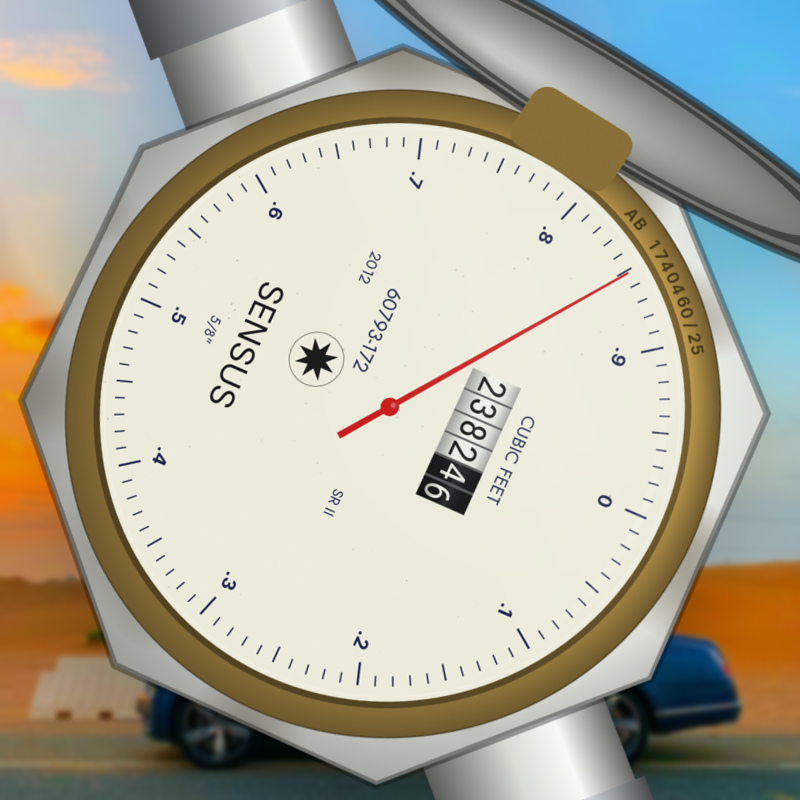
238245.85 ft³
